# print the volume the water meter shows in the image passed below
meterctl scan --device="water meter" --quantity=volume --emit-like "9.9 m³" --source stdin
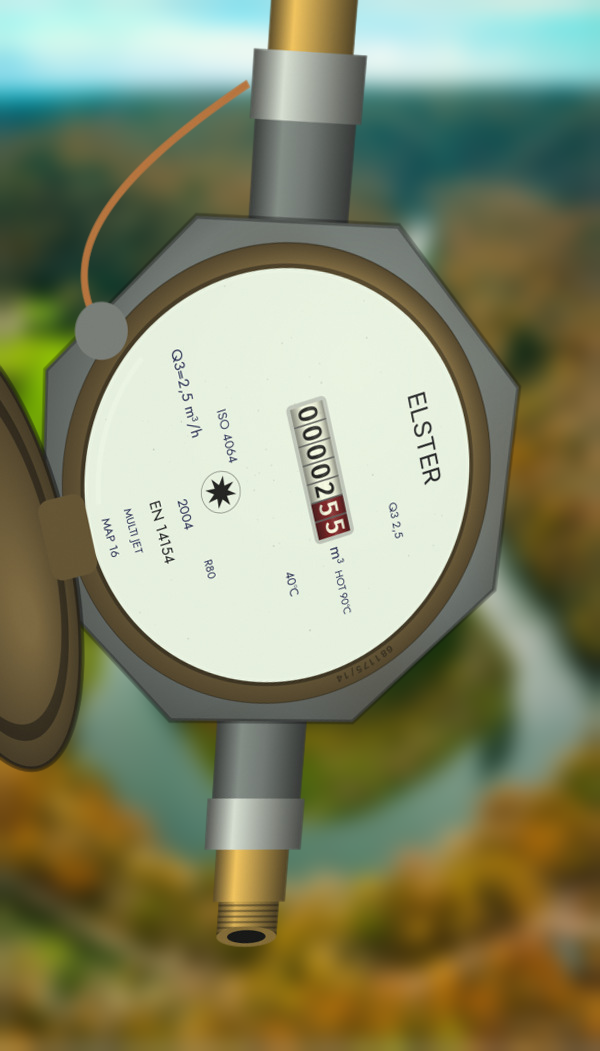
2.55 m³
